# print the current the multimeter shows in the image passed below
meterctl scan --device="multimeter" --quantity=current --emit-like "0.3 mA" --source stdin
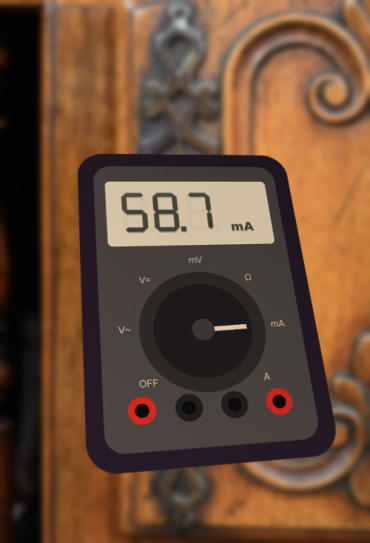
58.7 mA
